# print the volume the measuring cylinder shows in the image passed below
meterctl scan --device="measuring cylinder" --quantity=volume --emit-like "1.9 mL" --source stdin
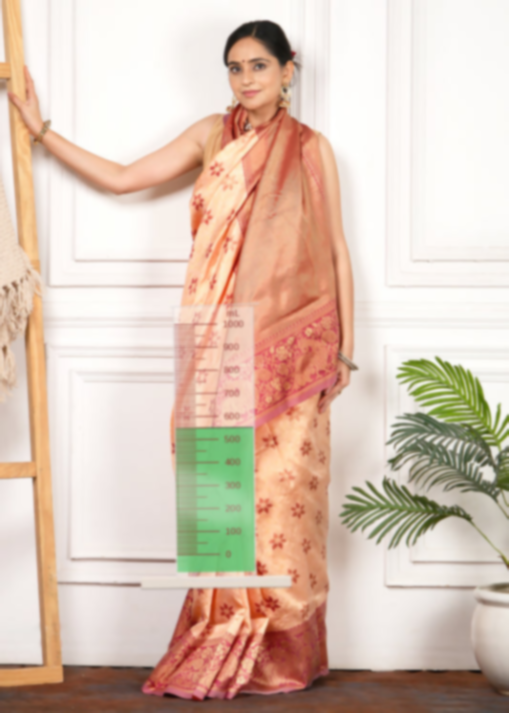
550 mL
